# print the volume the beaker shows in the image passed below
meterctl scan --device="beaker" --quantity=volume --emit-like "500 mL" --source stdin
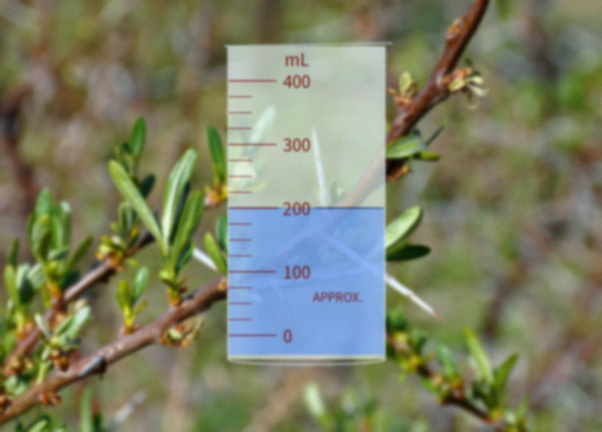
200 mL
